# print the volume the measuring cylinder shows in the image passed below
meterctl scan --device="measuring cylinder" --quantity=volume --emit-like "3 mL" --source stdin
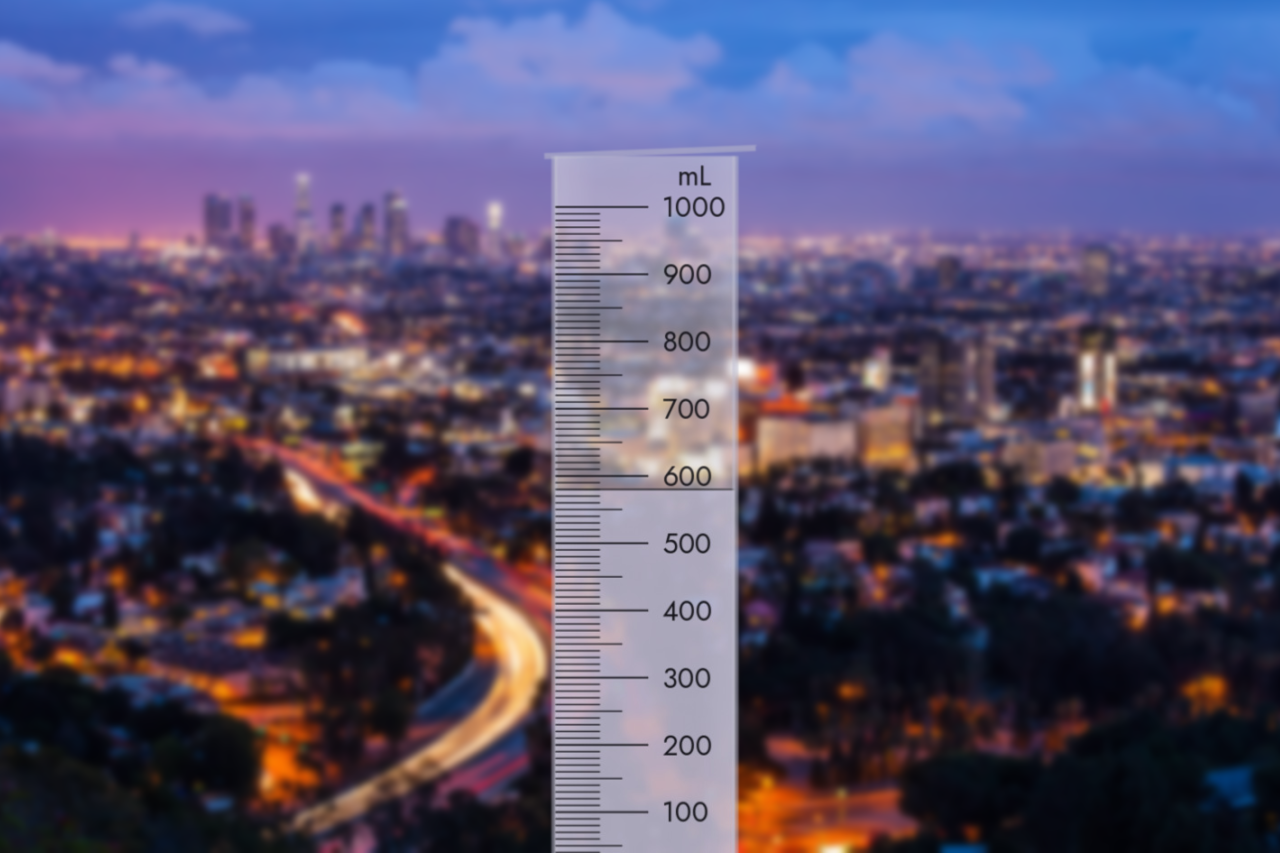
580 mL
